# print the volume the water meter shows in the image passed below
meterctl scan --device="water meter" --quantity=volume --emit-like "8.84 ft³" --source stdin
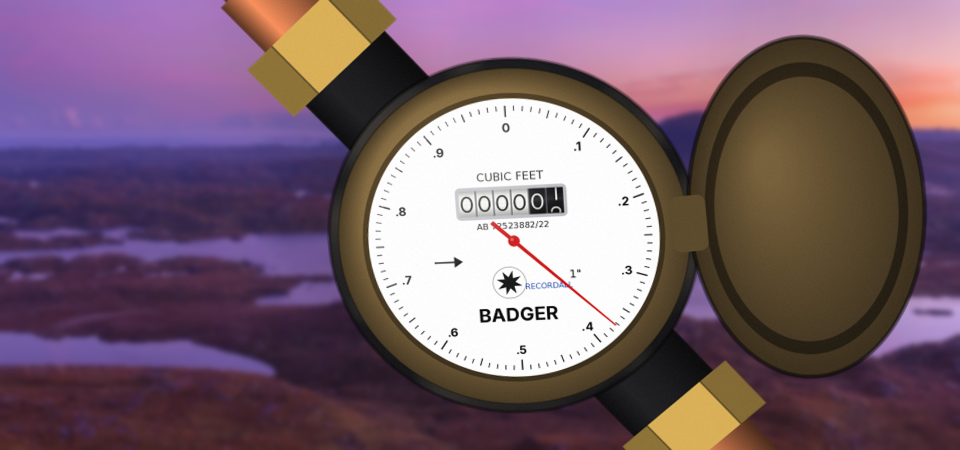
1.37 ft³
